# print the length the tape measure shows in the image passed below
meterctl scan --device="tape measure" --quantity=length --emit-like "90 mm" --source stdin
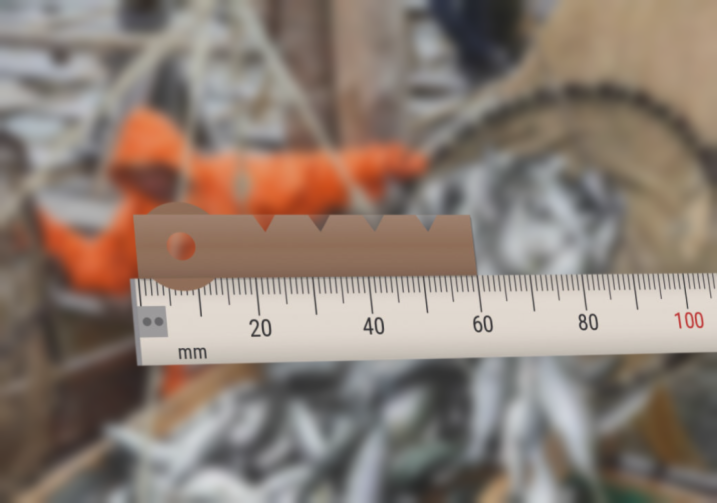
60 mm
